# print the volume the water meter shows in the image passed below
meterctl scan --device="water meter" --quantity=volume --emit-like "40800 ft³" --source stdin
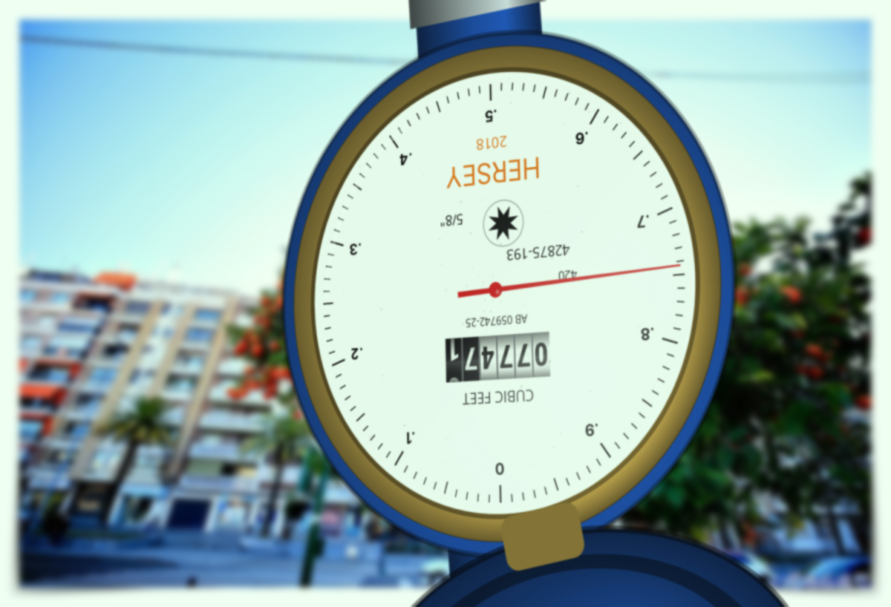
77470.74 ft³
